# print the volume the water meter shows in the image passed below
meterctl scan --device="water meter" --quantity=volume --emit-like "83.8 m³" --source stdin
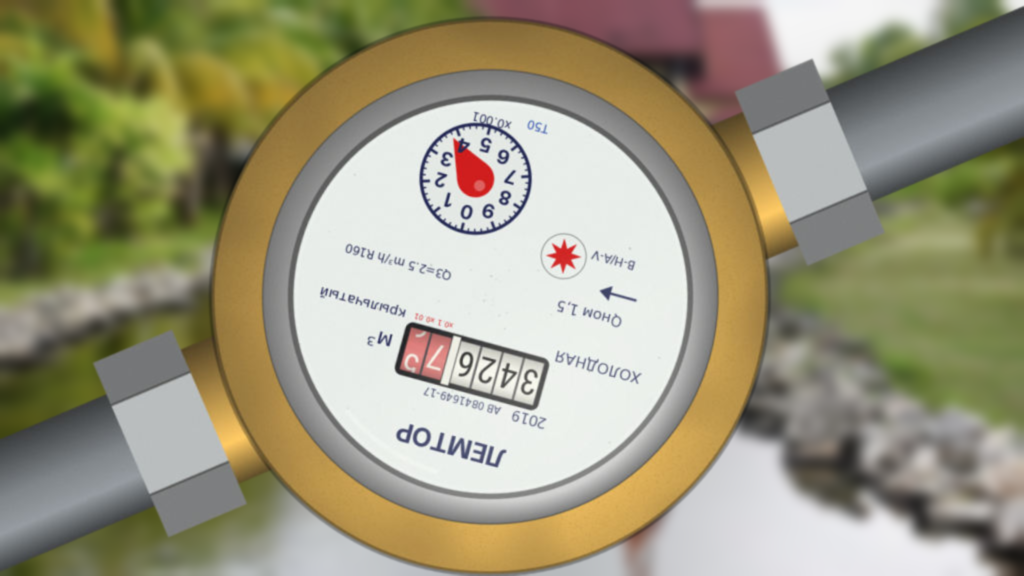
3426.753 m³
